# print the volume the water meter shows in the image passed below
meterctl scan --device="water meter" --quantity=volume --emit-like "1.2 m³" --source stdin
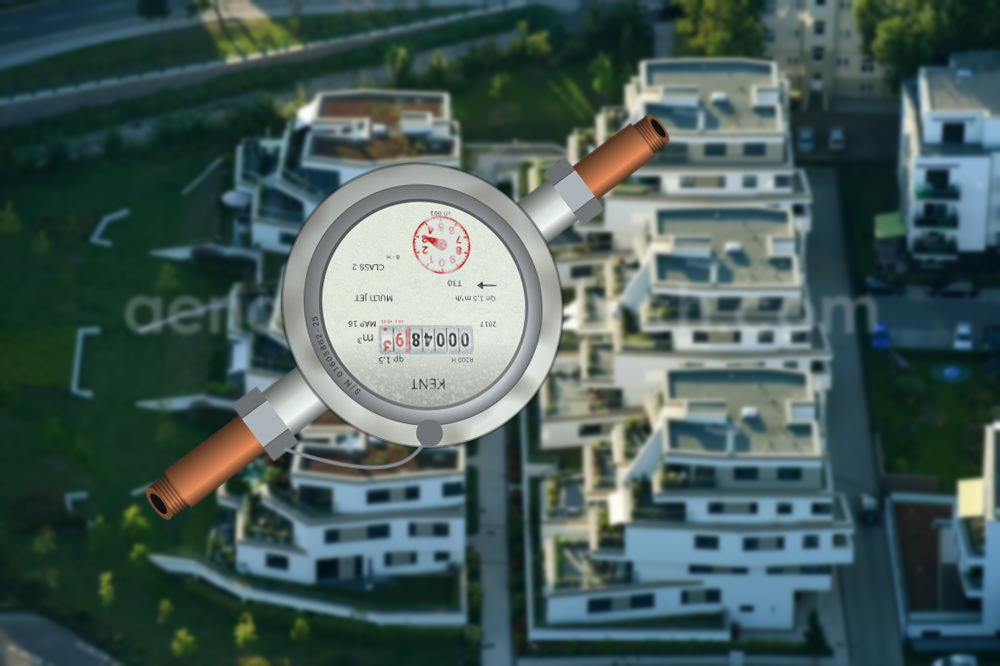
48.933 m³
